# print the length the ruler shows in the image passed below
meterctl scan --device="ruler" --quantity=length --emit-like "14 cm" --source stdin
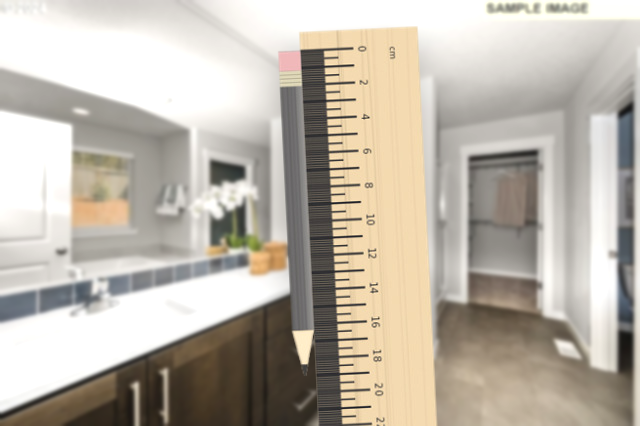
19 cm
